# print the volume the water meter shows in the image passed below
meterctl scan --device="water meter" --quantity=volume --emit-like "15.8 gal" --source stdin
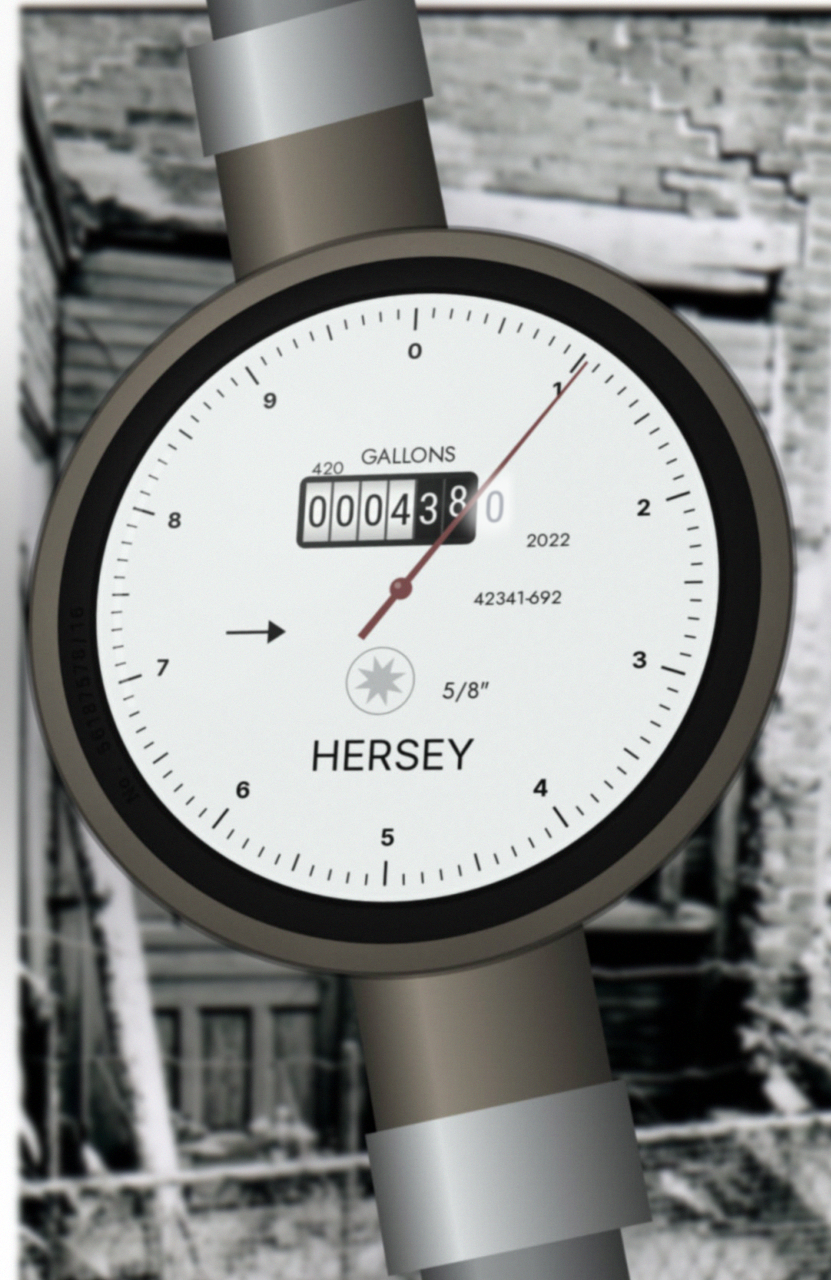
4381.0 gal
